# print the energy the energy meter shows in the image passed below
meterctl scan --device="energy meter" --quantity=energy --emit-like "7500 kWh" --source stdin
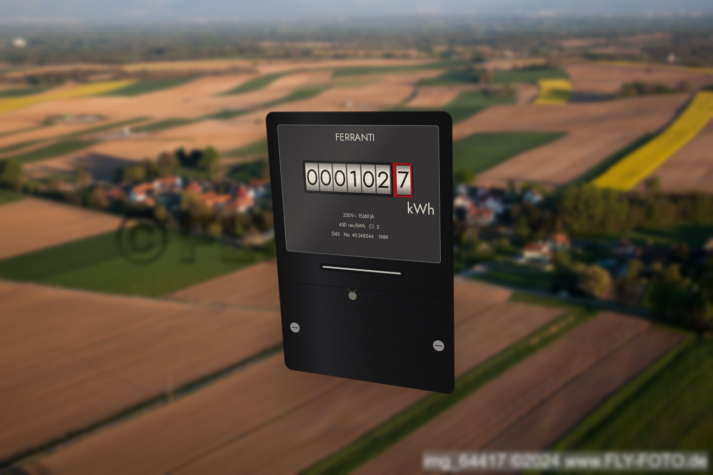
102.7 kWh
